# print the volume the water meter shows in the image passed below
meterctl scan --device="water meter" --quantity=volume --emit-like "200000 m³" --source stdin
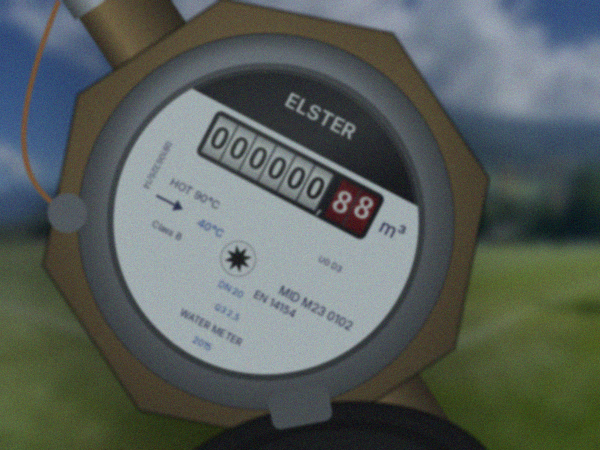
0.88 m³
